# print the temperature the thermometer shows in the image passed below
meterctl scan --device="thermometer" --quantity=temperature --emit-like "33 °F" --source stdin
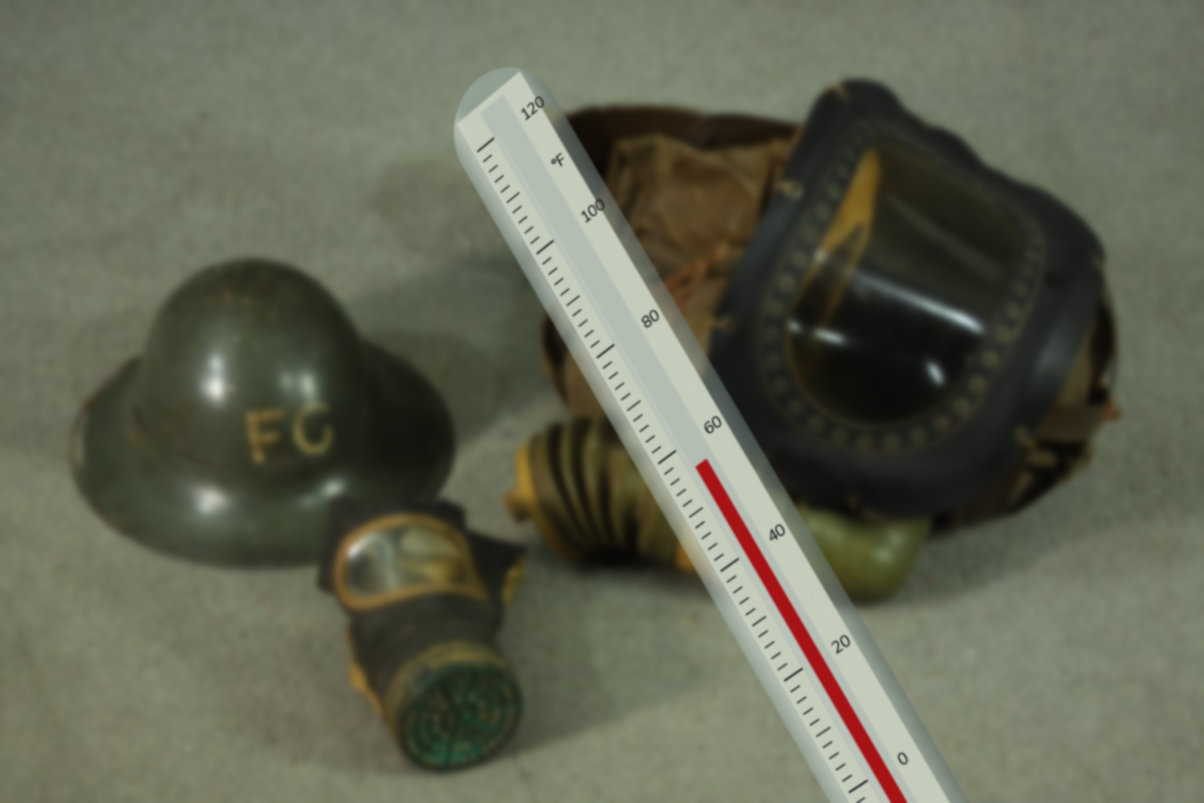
56 °F
